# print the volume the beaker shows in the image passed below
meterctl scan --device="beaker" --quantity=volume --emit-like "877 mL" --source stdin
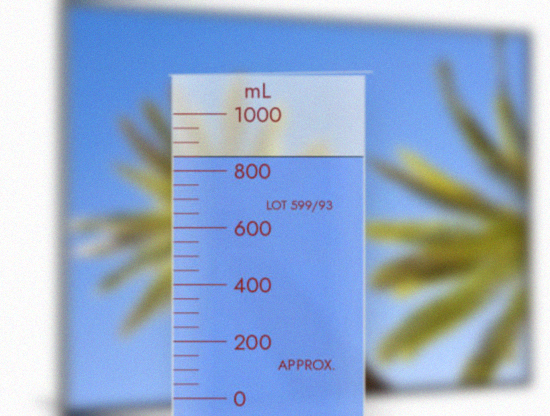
850 mL
